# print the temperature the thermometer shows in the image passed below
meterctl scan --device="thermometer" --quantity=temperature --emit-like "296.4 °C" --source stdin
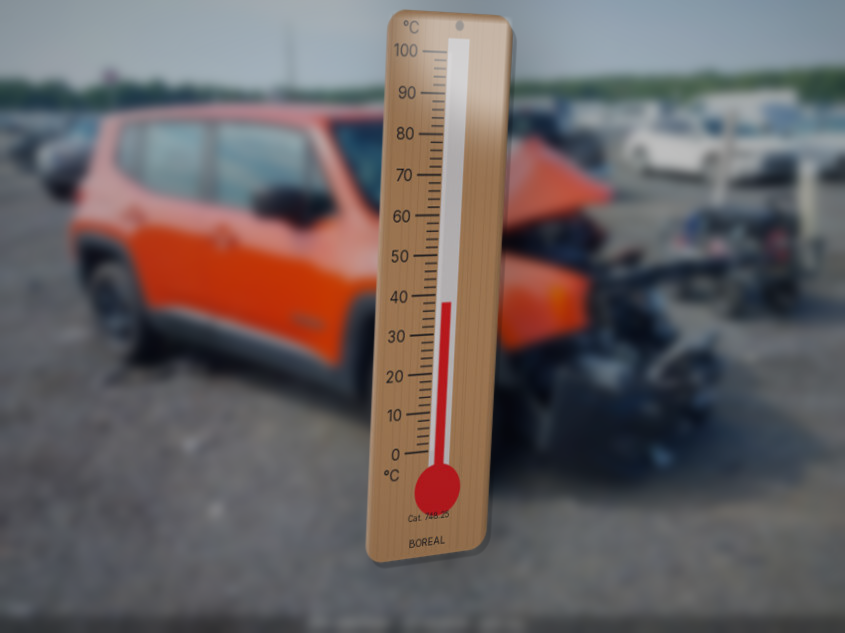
38 °C
